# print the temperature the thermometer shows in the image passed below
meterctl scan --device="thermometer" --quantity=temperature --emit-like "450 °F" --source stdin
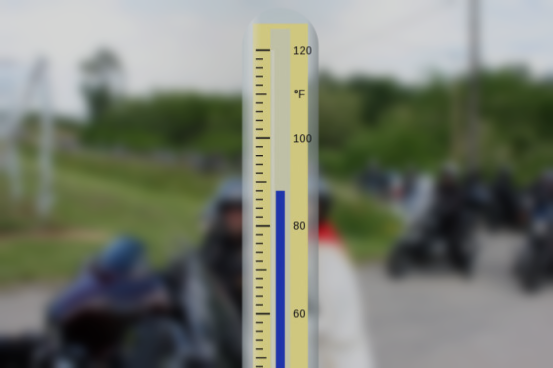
88 °F
